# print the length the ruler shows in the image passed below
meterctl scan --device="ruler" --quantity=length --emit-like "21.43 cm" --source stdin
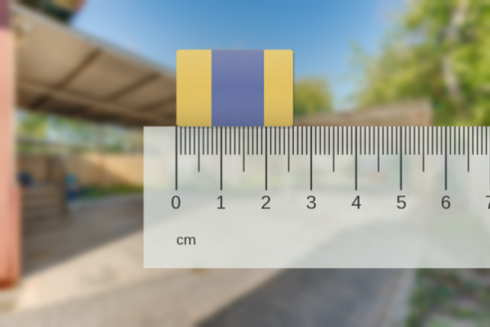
2.6 cm
